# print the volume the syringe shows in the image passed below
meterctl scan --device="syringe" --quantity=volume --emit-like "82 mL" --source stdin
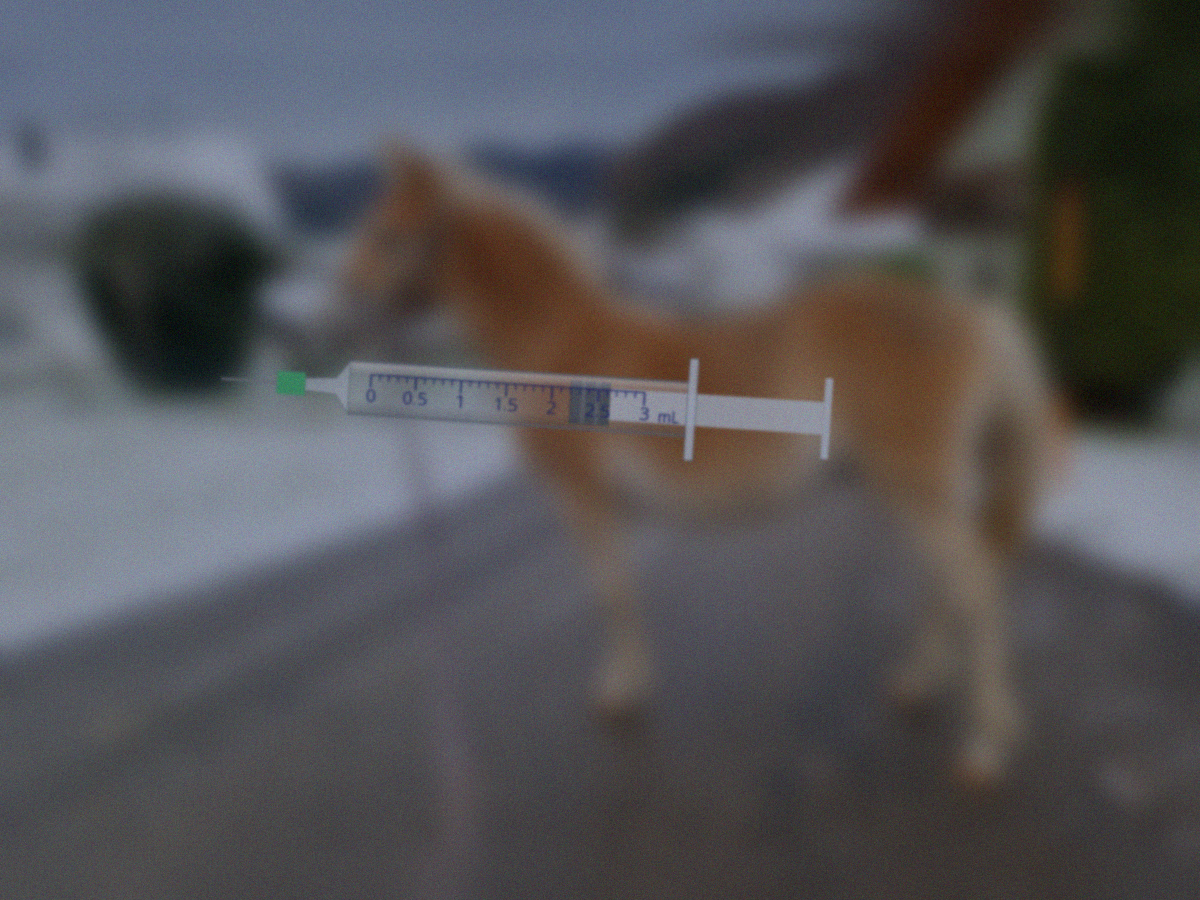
2.2 mL
